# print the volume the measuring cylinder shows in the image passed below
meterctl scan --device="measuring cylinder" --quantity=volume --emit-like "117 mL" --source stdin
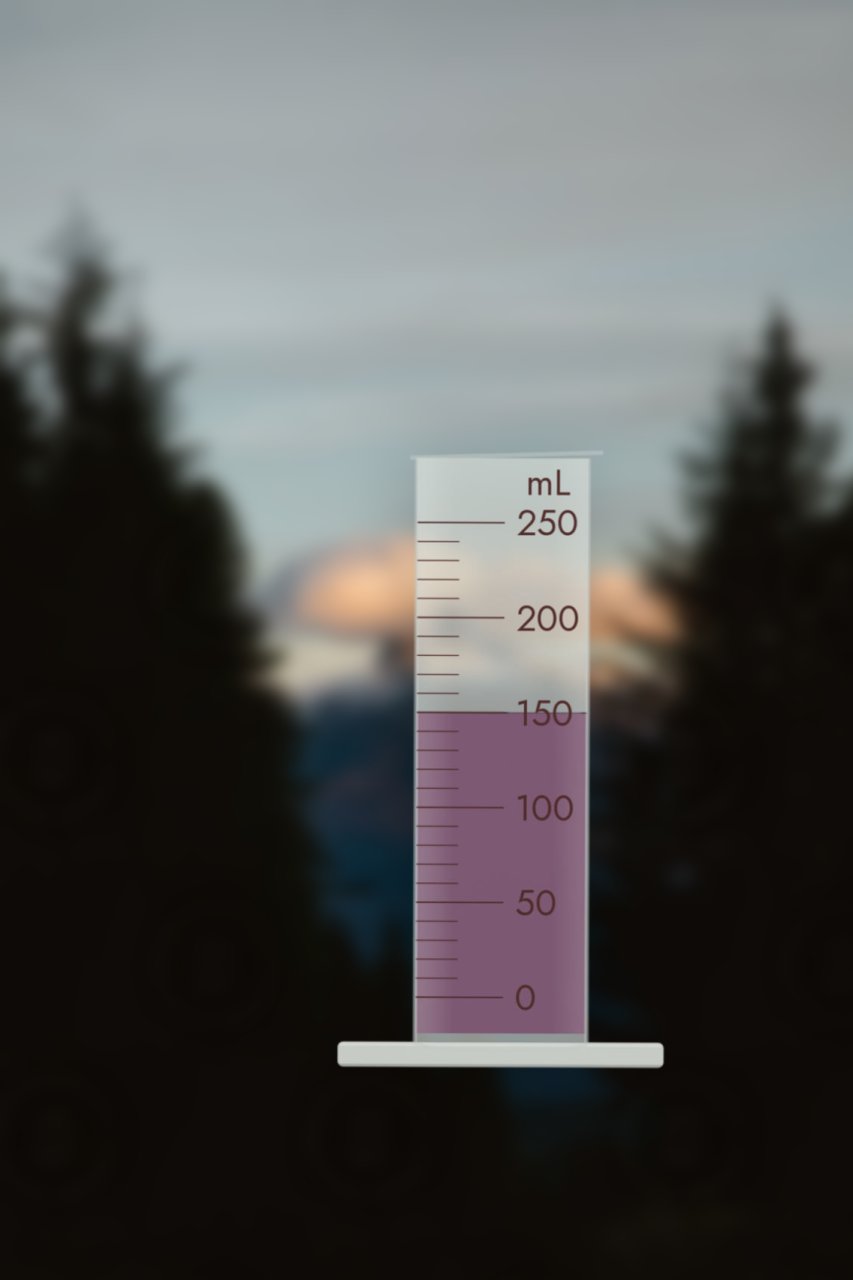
150 mL
